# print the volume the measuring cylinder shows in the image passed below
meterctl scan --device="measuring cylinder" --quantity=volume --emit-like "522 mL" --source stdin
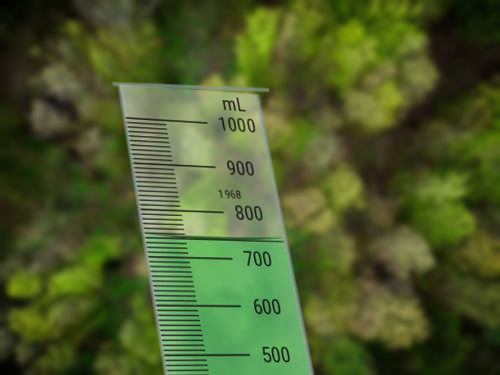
740 mL
